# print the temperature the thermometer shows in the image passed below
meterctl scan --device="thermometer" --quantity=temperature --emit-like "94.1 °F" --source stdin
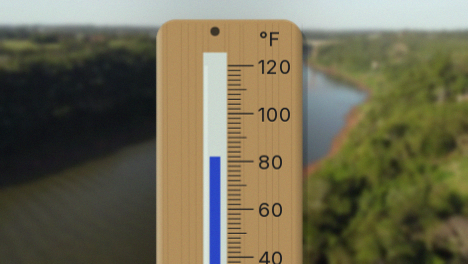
82 °F
